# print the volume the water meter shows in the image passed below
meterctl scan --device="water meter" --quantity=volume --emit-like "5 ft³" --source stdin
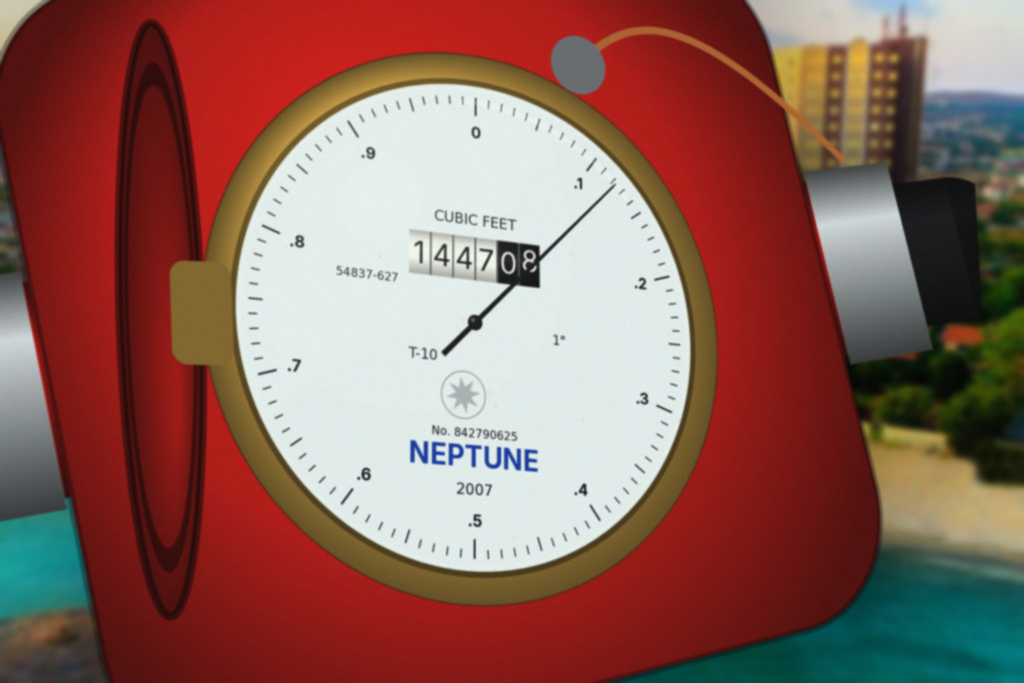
144708.12 ft³
